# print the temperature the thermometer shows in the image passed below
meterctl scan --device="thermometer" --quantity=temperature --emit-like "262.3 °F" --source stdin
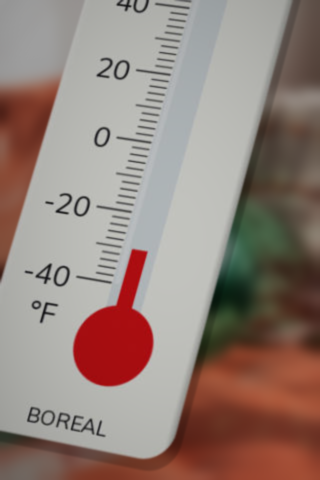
-30 °F
